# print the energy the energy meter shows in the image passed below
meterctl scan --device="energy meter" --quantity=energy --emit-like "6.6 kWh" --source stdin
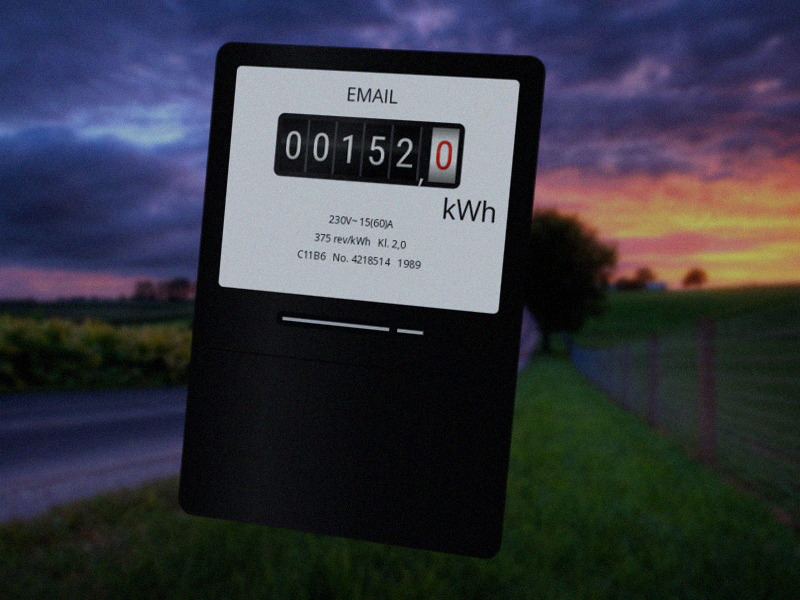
152.0 kWh
